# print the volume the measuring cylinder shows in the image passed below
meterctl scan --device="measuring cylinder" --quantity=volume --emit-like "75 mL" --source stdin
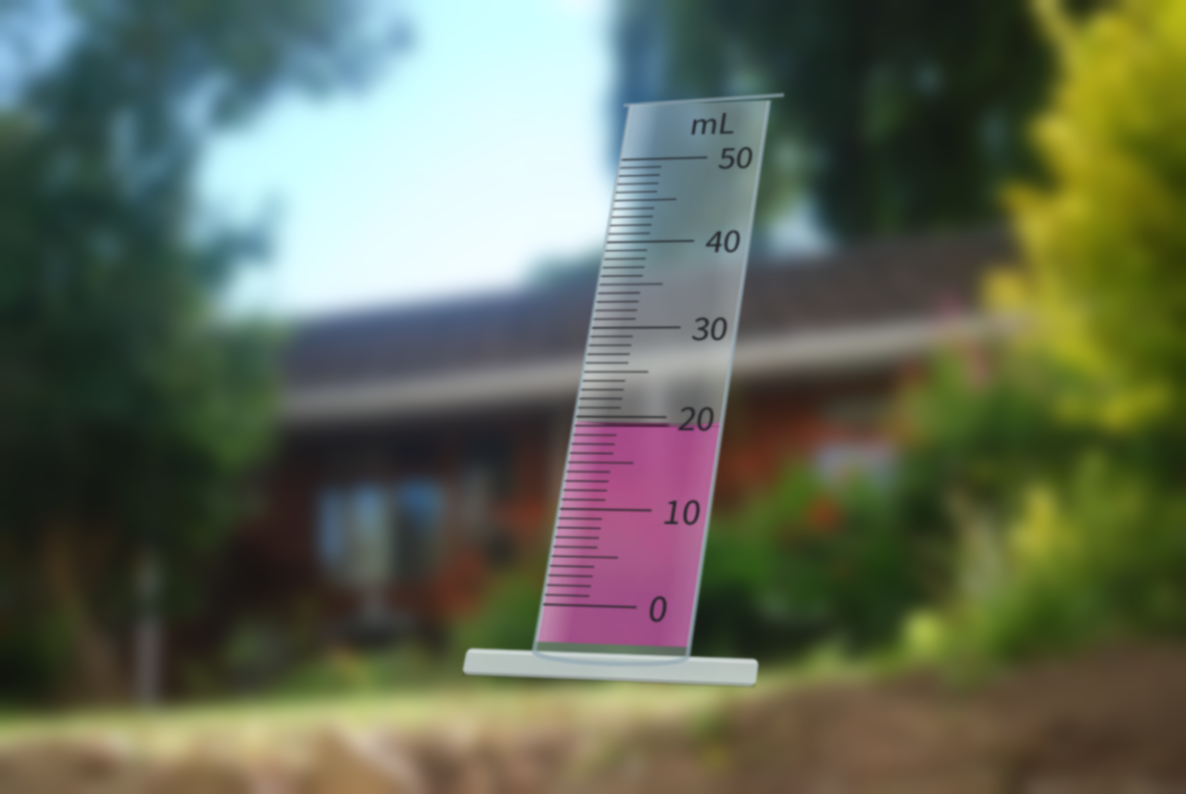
19 mL
